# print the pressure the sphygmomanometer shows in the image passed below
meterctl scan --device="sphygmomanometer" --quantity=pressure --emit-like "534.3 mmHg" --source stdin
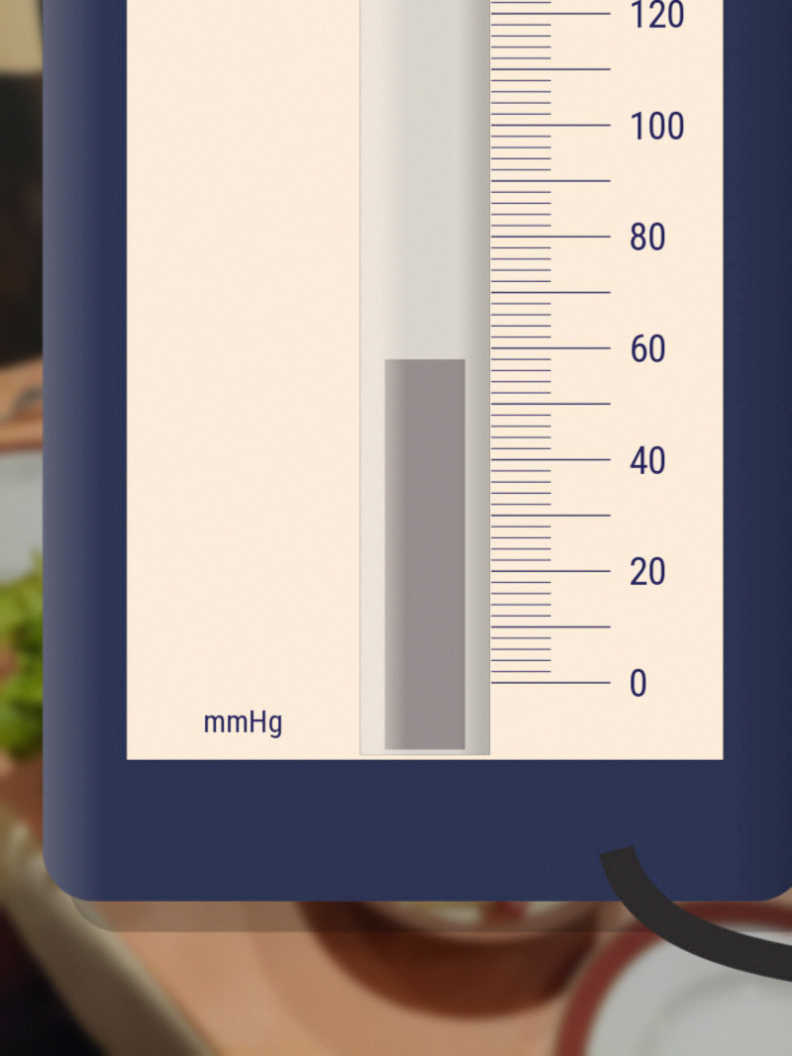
58 mmHg
